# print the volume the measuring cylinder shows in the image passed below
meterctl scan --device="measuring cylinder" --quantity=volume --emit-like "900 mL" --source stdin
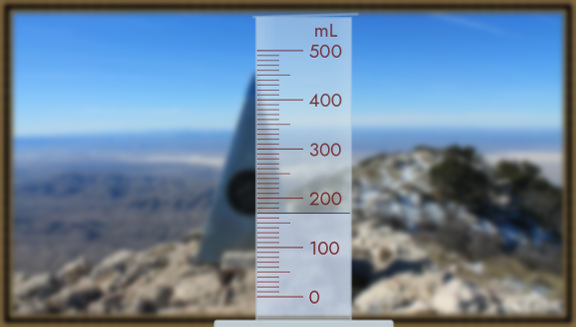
170 mL
